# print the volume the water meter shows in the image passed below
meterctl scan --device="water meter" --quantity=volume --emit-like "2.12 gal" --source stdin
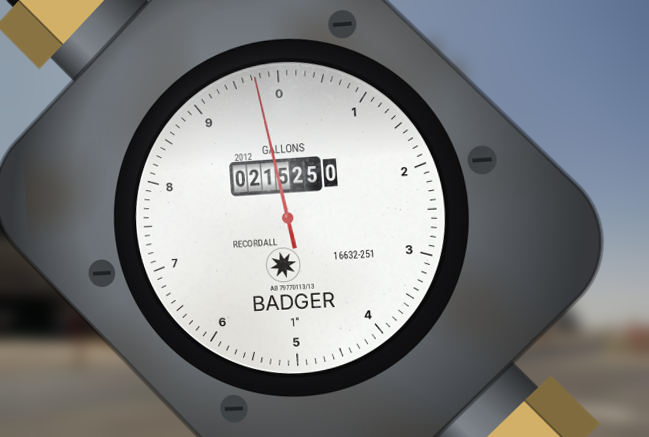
215249.7 gal
